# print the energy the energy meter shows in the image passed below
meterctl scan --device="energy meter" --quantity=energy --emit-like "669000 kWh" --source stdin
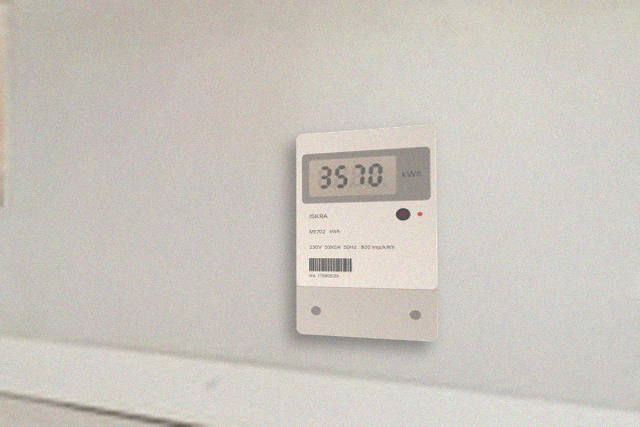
3570 kWh
